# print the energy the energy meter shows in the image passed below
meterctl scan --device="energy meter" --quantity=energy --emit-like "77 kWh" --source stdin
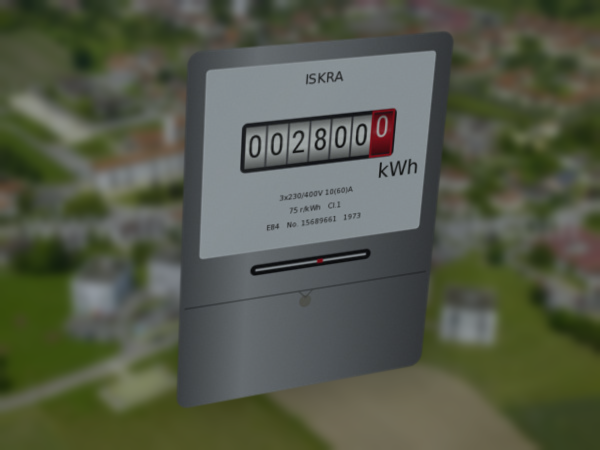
2800.0 kWh
